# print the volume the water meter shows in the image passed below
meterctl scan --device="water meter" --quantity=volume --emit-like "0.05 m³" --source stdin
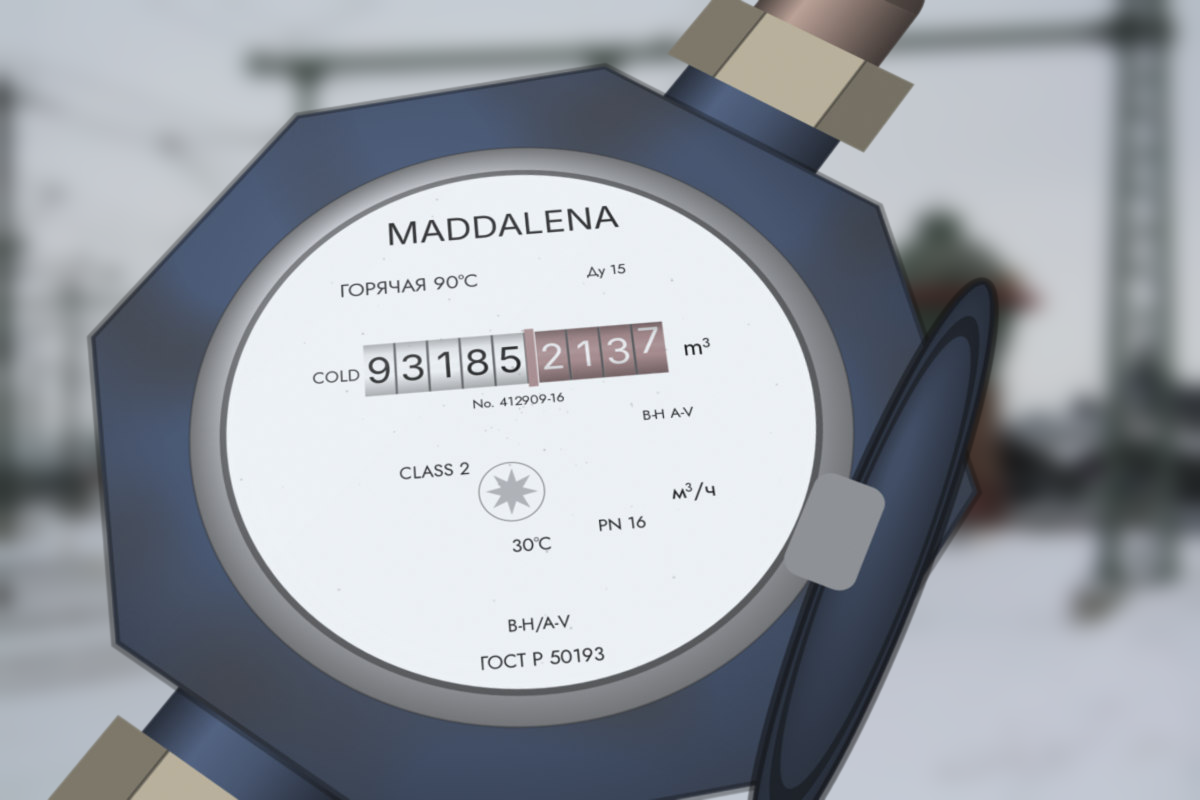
93185.2137 m³
